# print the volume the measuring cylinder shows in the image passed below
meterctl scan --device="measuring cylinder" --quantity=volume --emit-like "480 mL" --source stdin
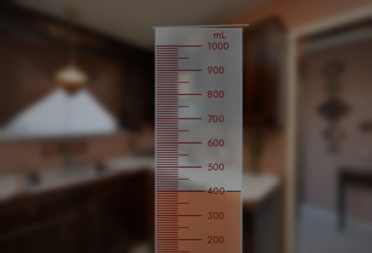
400 mL
